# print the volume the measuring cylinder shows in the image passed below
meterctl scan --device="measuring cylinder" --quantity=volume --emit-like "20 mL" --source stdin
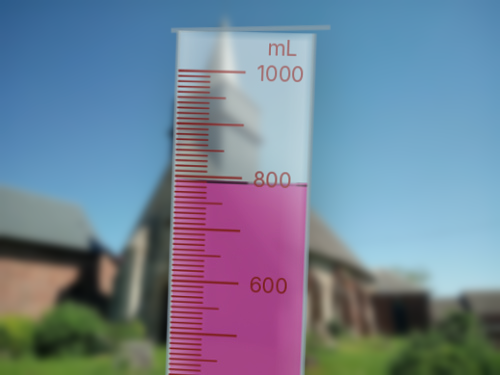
790 mL
